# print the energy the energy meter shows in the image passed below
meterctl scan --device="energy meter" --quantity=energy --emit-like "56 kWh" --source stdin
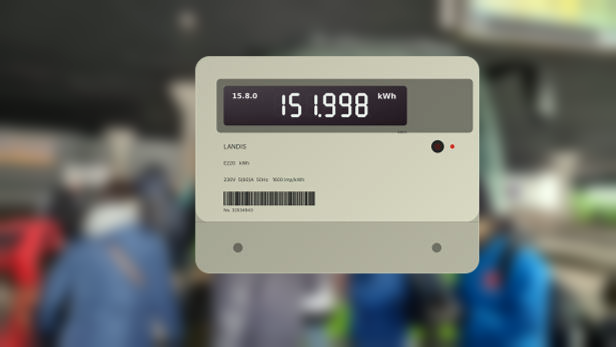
151.998 kWh
